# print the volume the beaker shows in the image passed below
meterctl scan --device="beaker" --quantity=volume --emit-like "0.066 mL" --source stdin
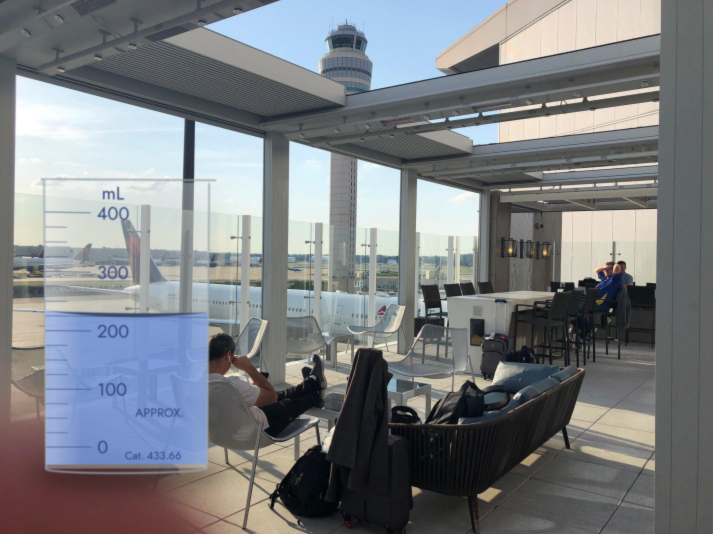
225 mL
